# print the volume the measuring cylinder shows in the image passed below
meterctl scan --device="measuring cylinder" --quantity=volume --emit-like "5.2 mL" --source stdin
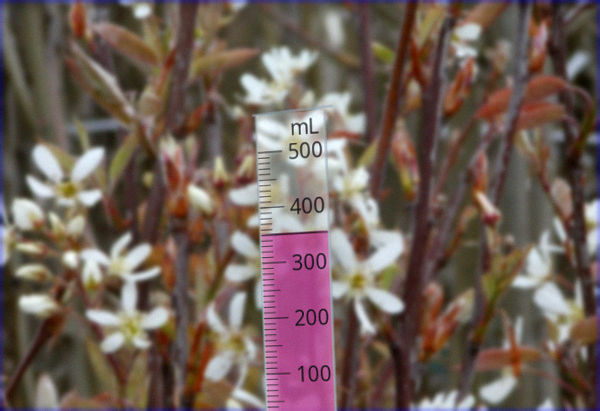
350 mL
